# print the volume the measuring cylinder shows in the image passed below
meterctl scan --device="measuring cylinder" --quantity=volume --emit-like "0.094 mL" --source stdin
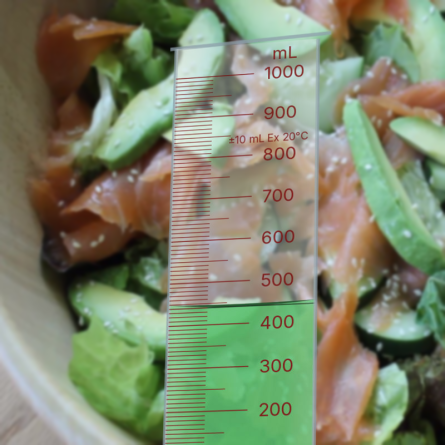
440 mL
